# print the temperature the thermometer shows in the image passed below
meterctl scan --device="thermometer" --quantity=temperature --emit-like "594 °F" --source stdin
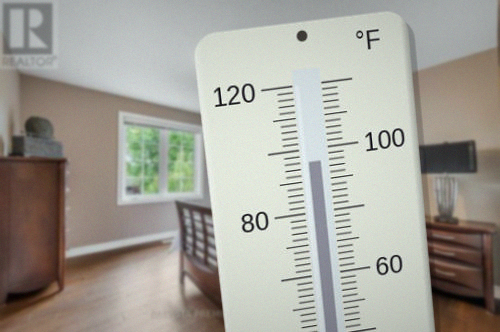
96 °F
